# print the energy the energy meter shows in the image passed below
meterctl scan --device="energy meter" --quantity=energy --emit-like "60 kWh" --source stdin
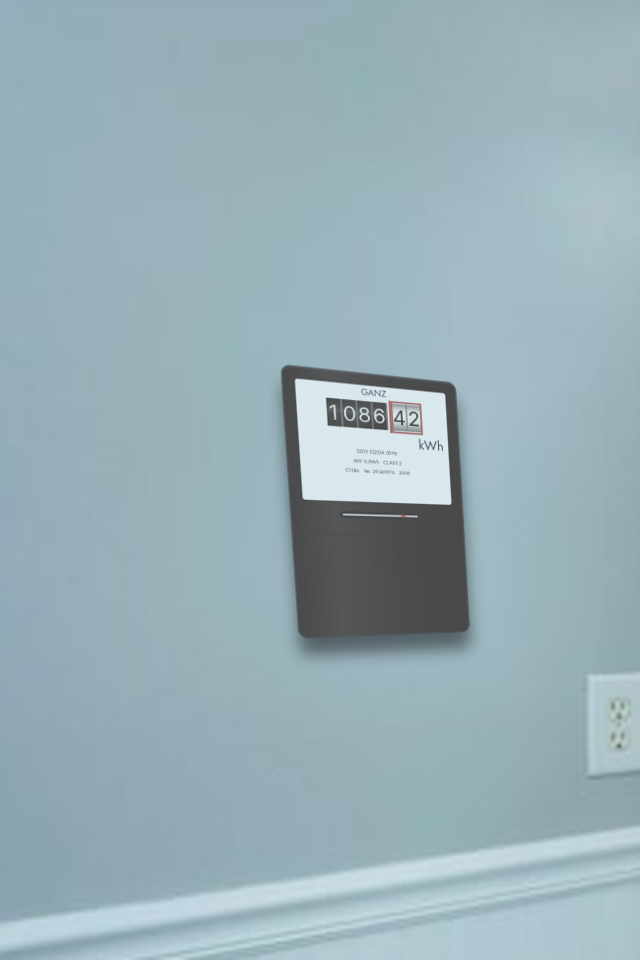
1086.42 kWh
